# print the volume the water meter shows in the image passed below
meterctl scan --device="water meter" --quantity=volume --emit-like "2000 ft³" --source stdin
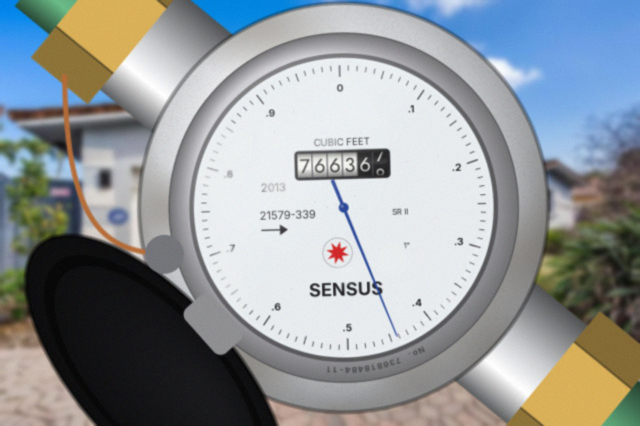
766367.44 ft³
